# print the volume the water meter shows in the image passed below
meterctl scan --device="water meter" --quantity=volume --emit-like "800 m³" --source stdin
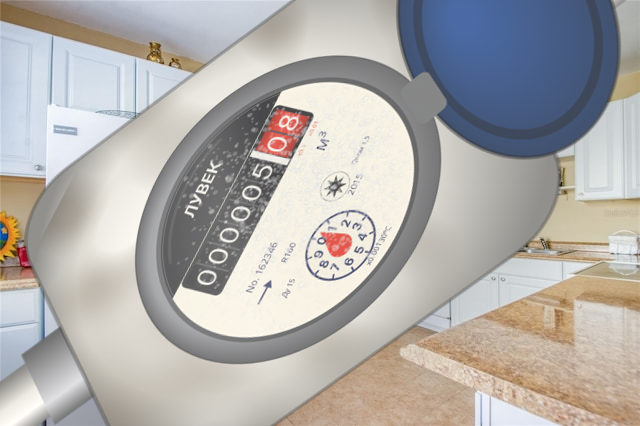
5.080 m³
